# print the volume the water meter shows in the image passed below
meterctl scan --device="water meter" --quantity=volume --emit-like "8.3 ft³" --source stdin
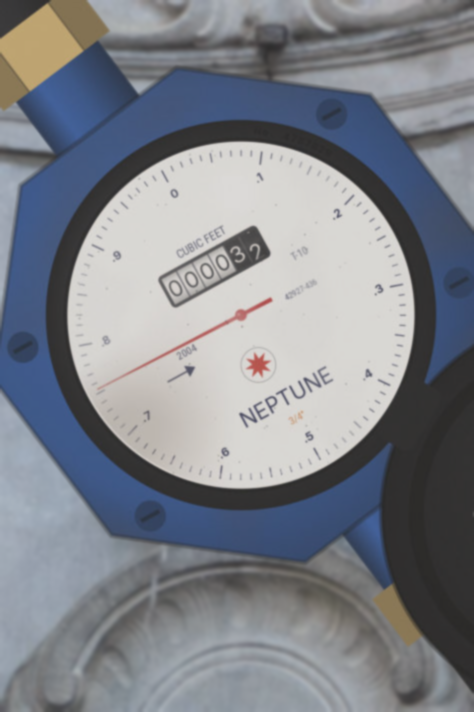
31.75 ft³
